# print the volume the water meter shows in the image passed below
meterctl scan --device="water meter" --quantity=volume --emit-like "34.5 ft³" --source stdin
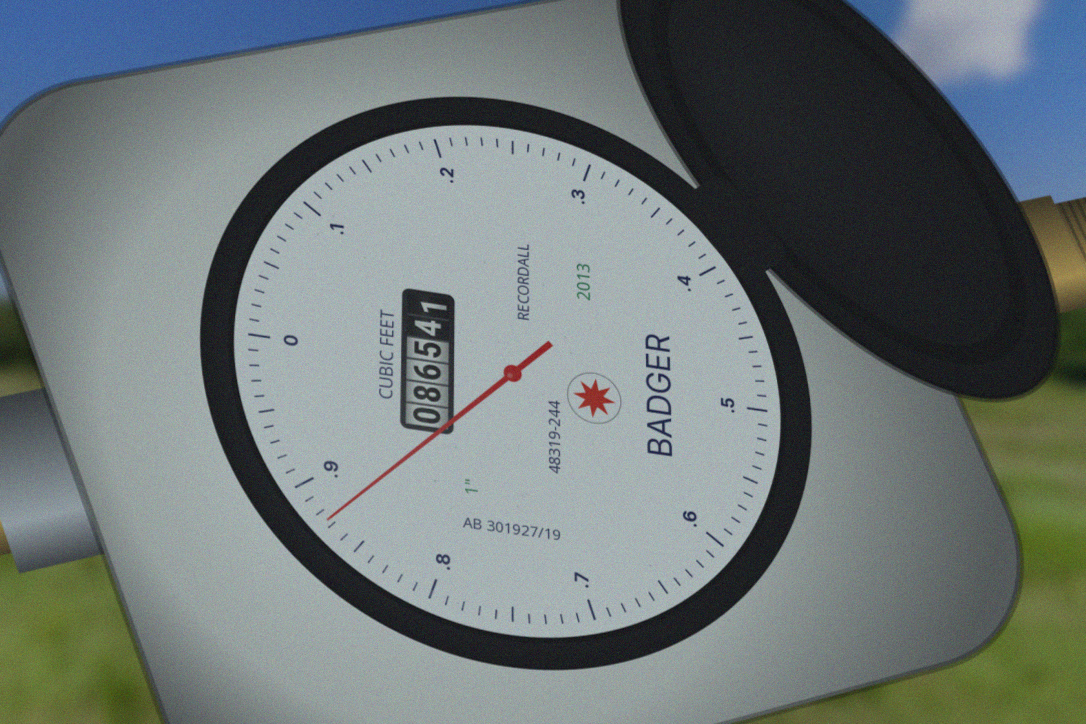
86540.87 ft³
